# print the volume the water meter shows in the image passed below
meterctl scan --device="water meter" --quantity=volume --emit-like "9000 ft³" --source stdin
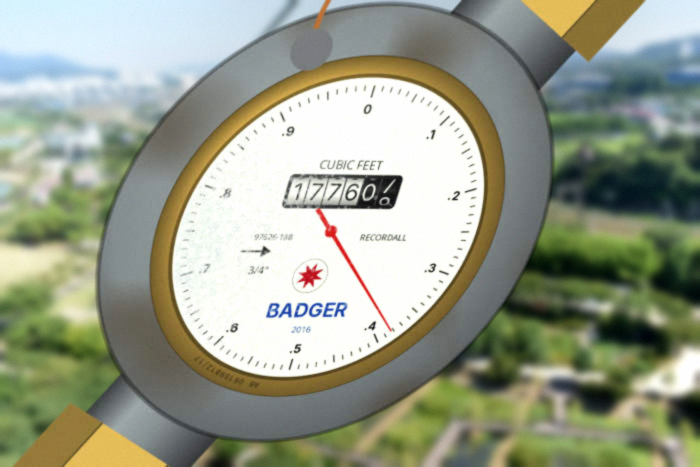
177607.38 ft³
